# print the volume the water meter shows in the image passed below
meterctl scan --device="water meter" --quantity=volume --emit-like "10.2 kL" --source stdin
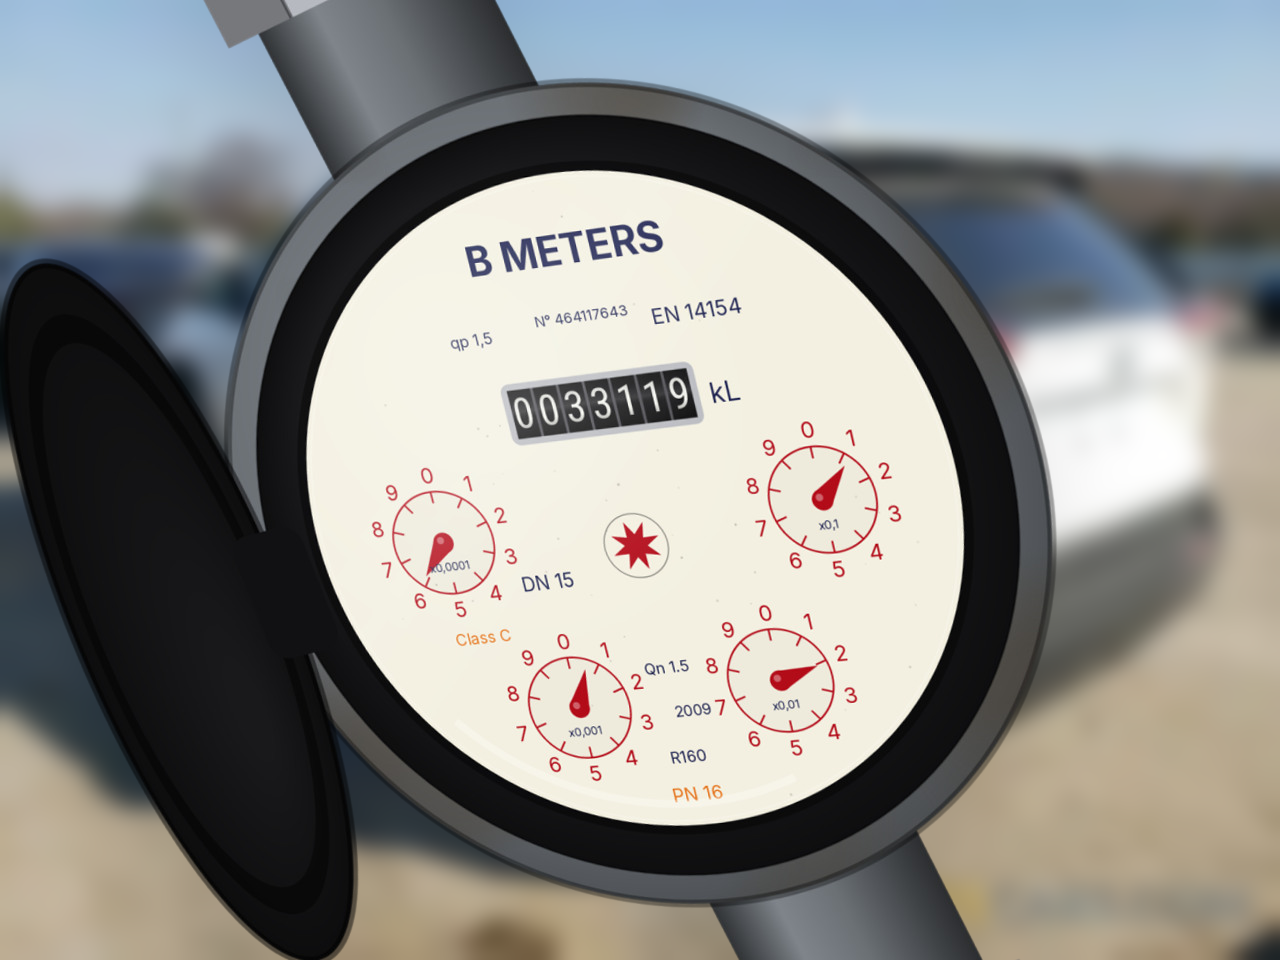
33119.1206 kL
